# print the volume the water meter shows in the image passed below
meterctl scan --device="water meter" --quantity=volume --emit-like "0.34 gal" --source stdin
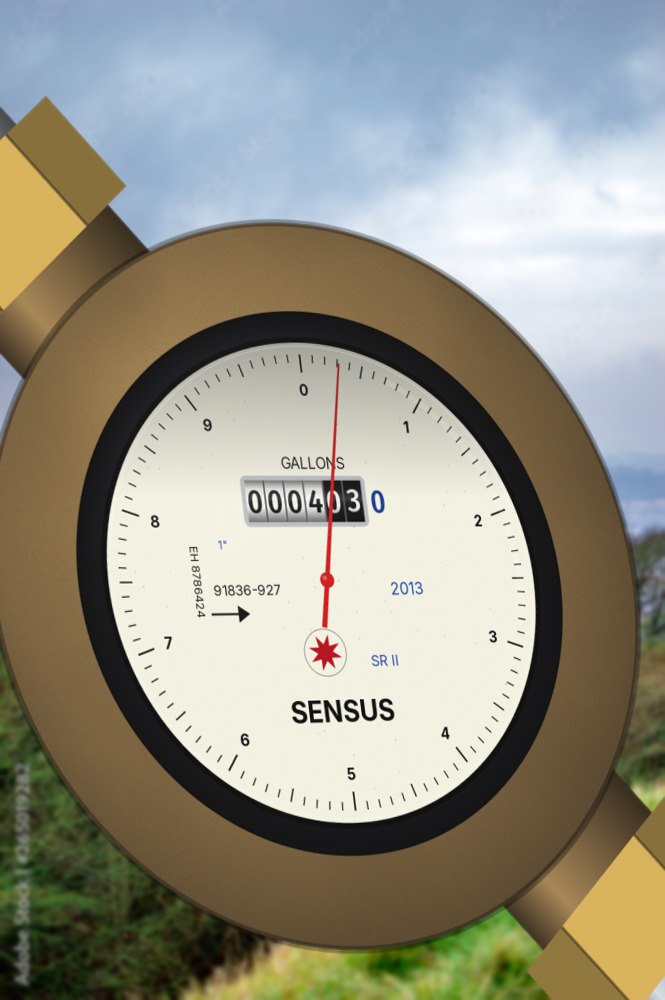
4030.3 gal
